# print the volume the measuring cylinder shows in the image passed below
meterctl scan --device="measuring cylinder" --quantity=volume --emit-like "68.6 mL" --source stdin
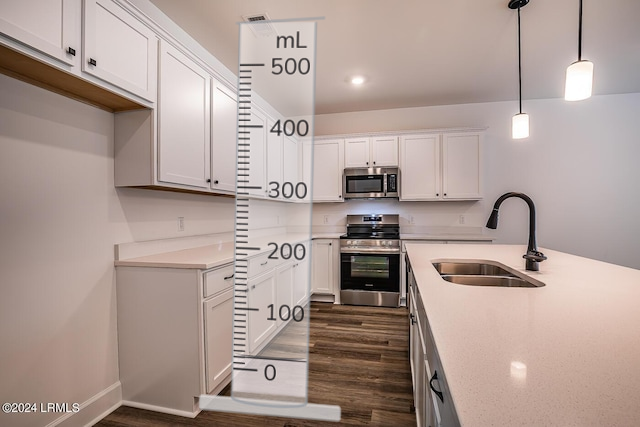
20 mL
